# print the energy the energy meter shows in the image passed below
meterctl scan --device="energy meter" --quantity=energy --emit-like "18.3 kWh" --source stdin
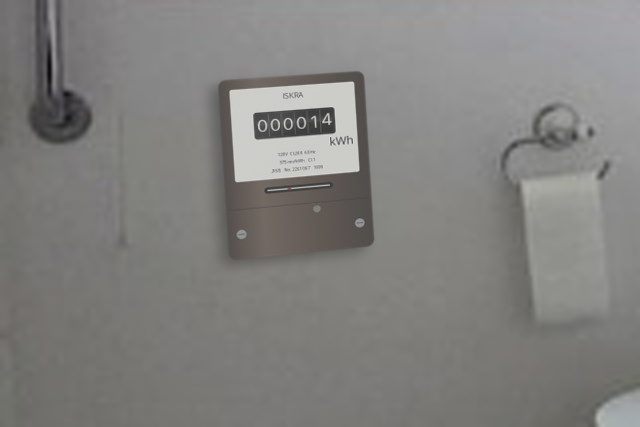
14 kWh
